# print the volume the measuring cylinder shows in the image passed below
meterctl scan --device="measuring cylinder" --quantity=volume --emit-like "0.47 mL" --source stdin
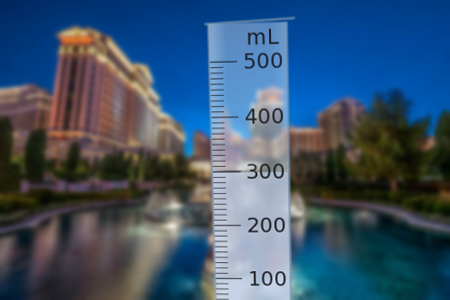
300 mL
